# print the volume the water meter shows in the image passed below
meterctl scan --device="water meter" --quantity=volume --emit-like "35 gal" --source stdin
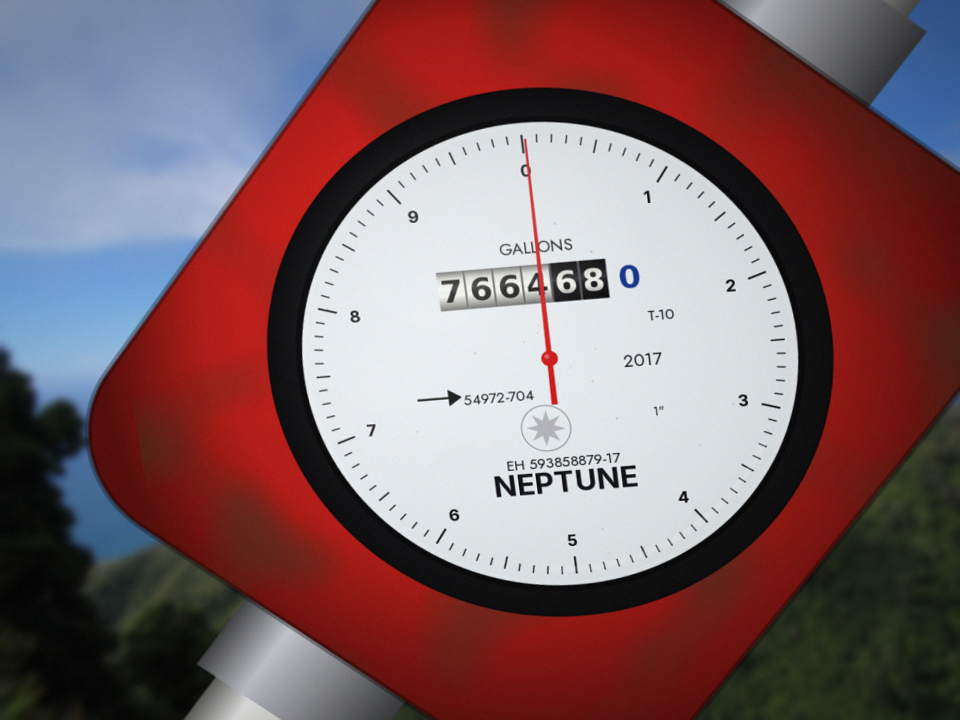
7664680.0 gal
